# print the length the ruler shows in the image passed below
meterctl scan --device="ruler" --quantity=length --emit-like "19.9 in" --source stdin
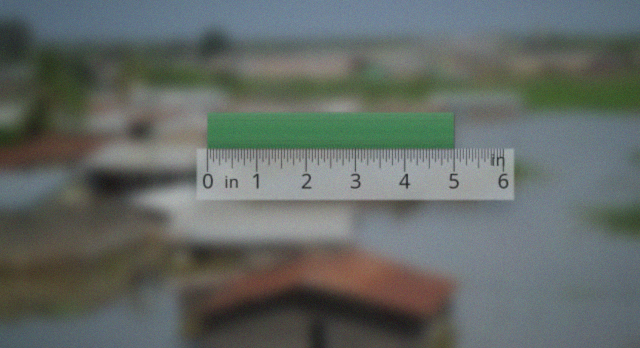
5 in
